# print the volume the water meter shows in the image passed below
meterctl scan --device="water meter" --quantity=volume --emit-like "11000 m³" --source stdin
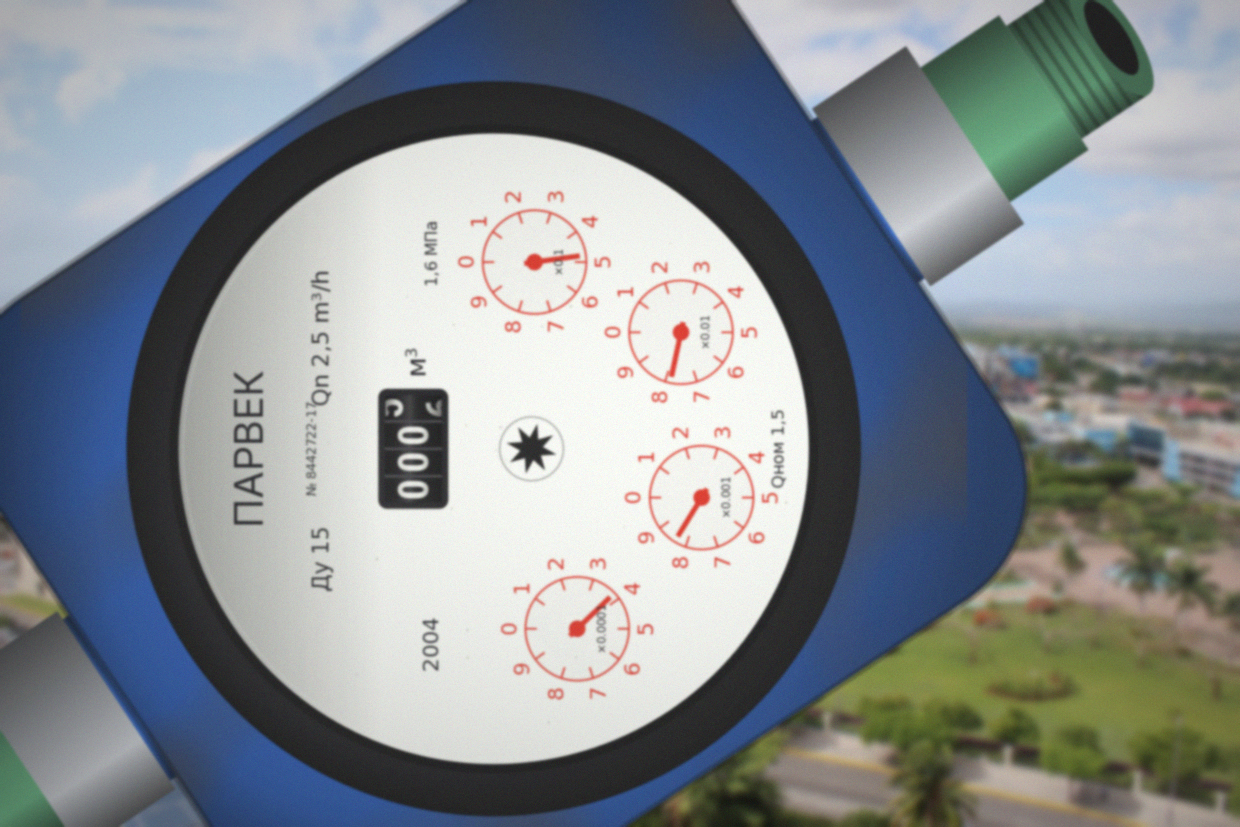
5.4783 m³
